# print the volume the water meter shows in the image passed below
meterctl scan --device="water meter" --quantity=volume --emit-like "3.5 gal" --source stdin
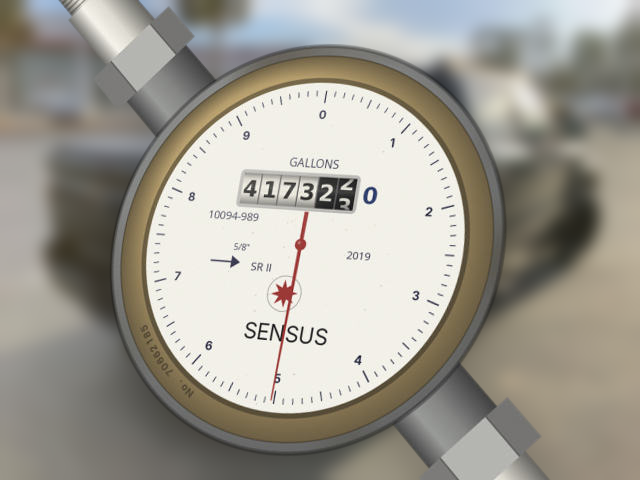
4173225.0 gal
